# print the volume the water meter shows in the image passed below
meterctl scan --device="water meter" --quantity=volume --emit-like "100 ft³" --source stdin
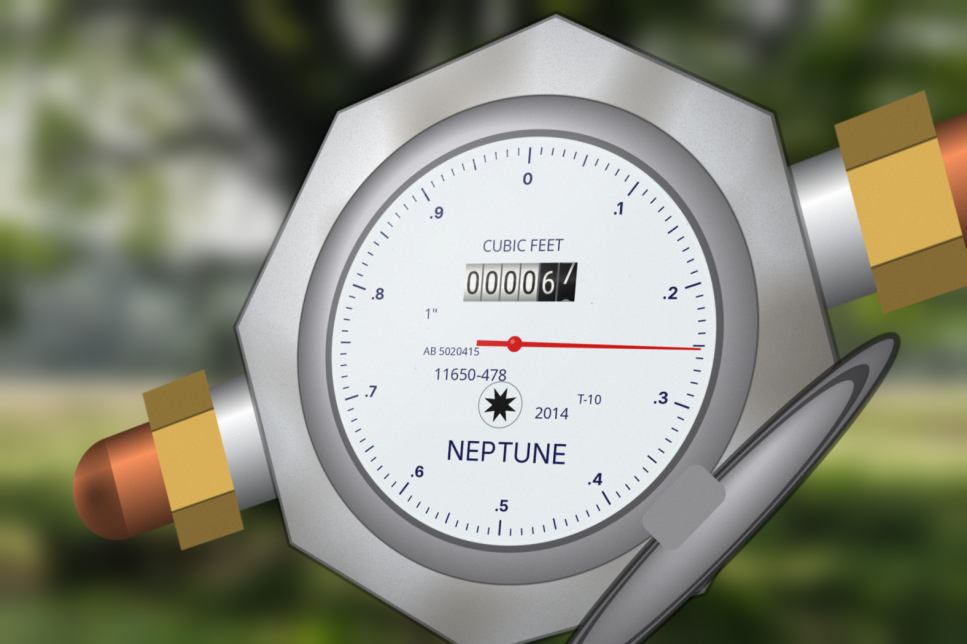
67.25 ft³
